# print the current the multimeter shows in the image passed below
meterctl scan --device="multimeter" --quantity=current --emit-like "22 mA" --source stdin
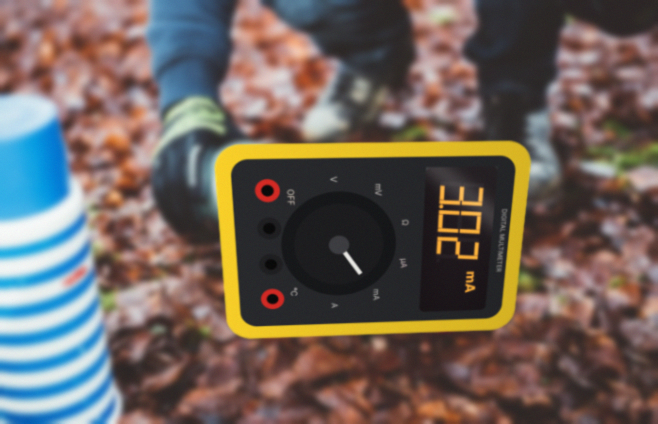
3.02 mA
